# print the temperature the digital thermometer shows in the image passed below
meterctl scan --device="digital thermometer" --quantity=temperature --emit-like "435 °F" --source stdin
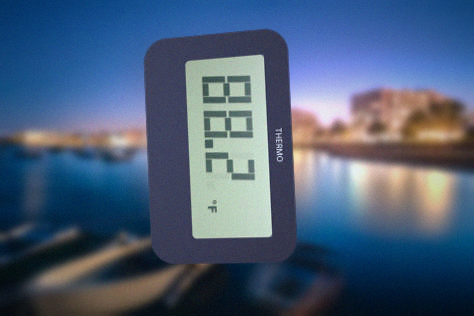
88.2 °F
